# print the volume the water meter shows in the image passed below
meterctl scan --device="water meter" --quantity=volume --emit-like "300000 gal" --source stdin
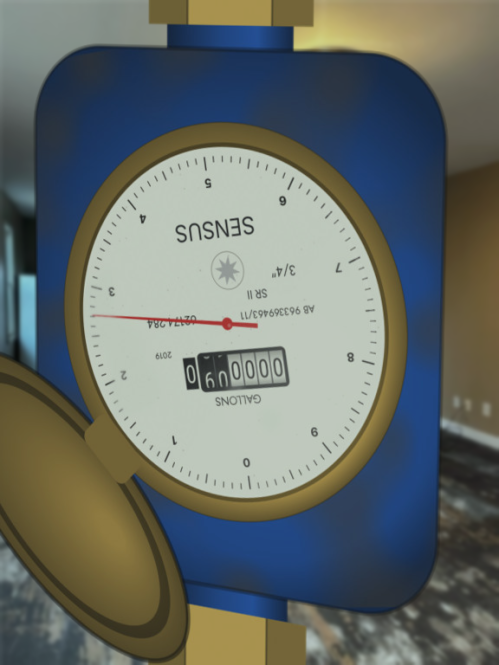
92.7 gal
